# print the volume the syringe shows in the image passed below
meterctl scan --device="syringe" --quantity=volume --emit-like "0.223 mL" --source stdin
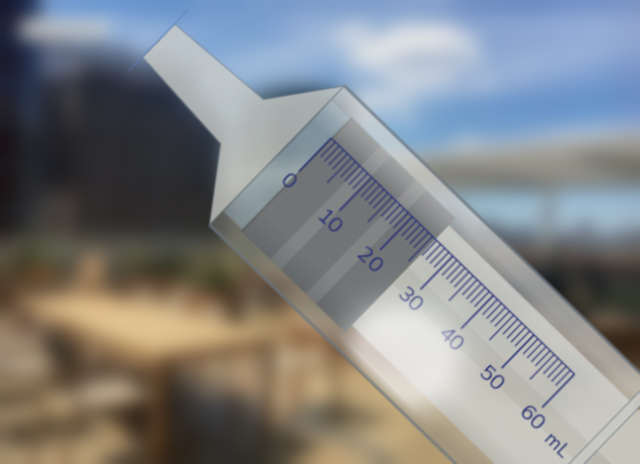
0 mL
